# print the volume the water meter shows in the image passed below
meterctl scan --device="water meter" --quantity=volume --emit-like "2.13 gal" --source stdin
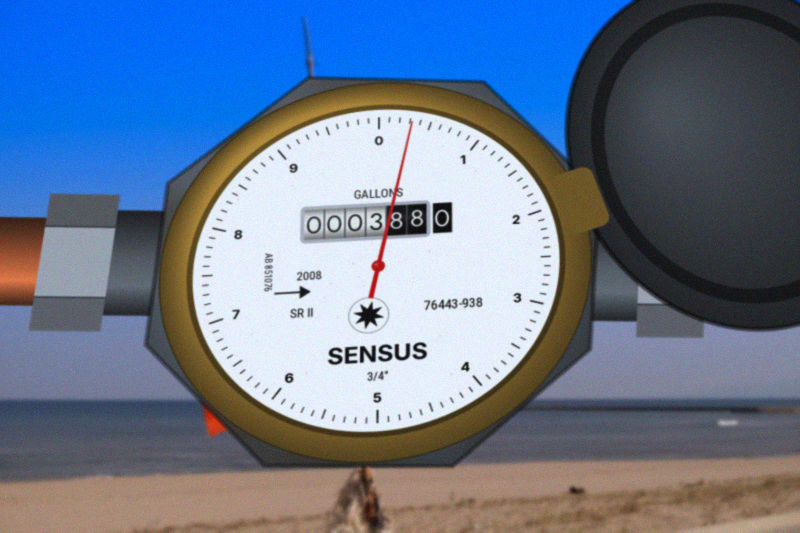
3880.3 gal
